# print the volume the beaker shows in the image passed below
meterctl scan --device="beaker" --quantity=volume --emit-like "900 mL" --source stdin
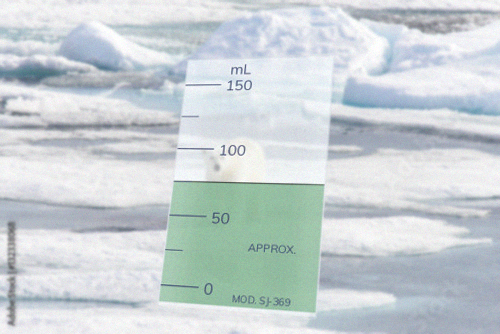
75 mL
